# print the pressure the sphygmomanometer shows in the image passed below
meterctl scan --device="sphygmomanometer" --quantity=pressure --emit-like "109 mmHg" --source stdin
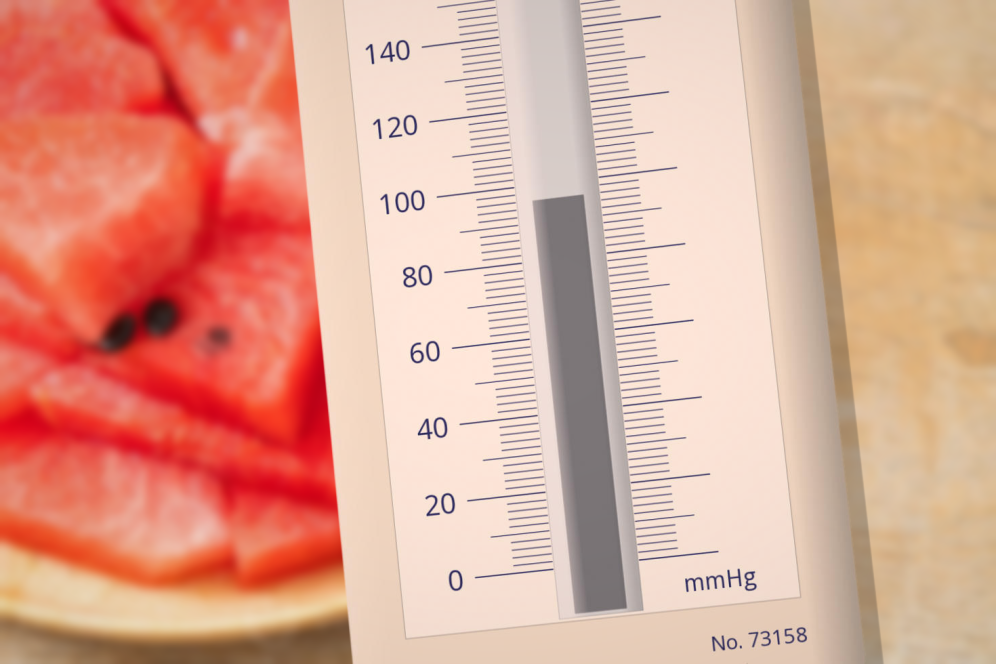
96 mmHg
